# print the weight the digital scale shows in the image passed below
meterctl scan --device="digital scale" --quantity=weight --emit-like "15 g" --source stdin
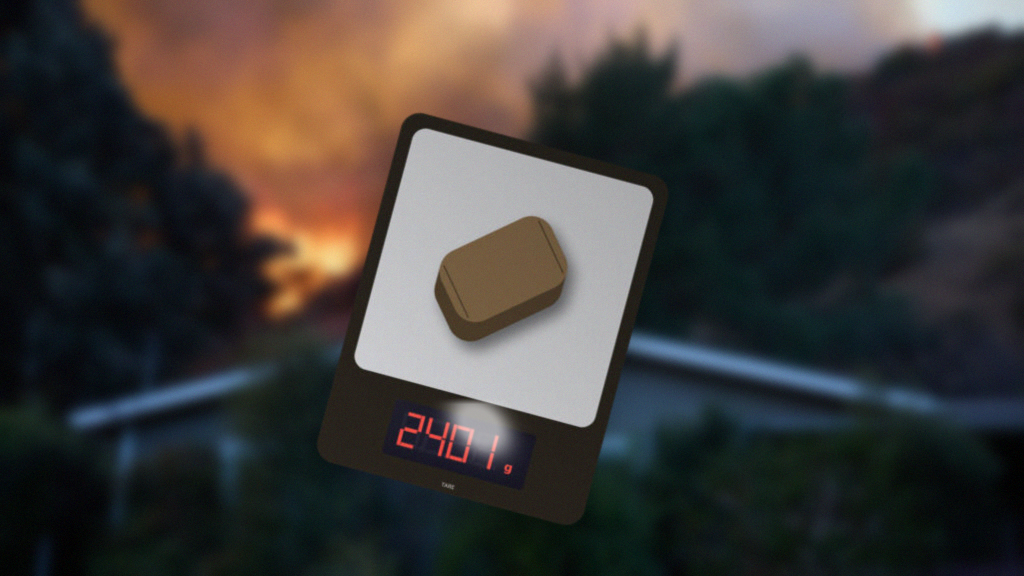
2401 g
